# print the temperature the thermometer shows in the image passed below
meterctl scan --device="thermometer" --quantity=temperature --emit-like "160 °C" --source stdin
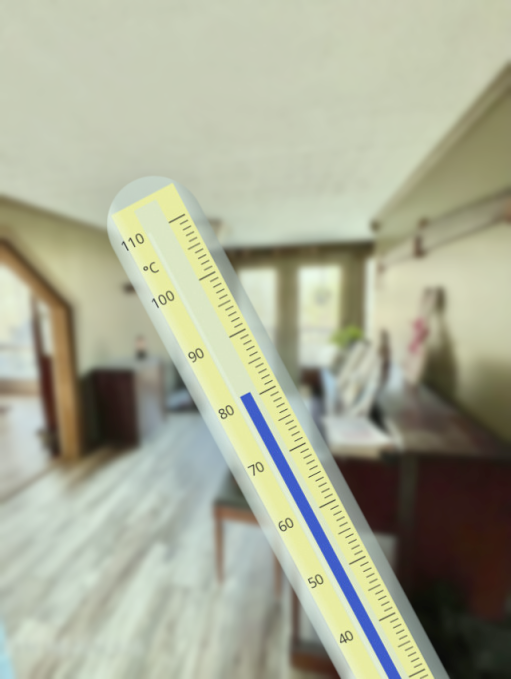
81 °C
